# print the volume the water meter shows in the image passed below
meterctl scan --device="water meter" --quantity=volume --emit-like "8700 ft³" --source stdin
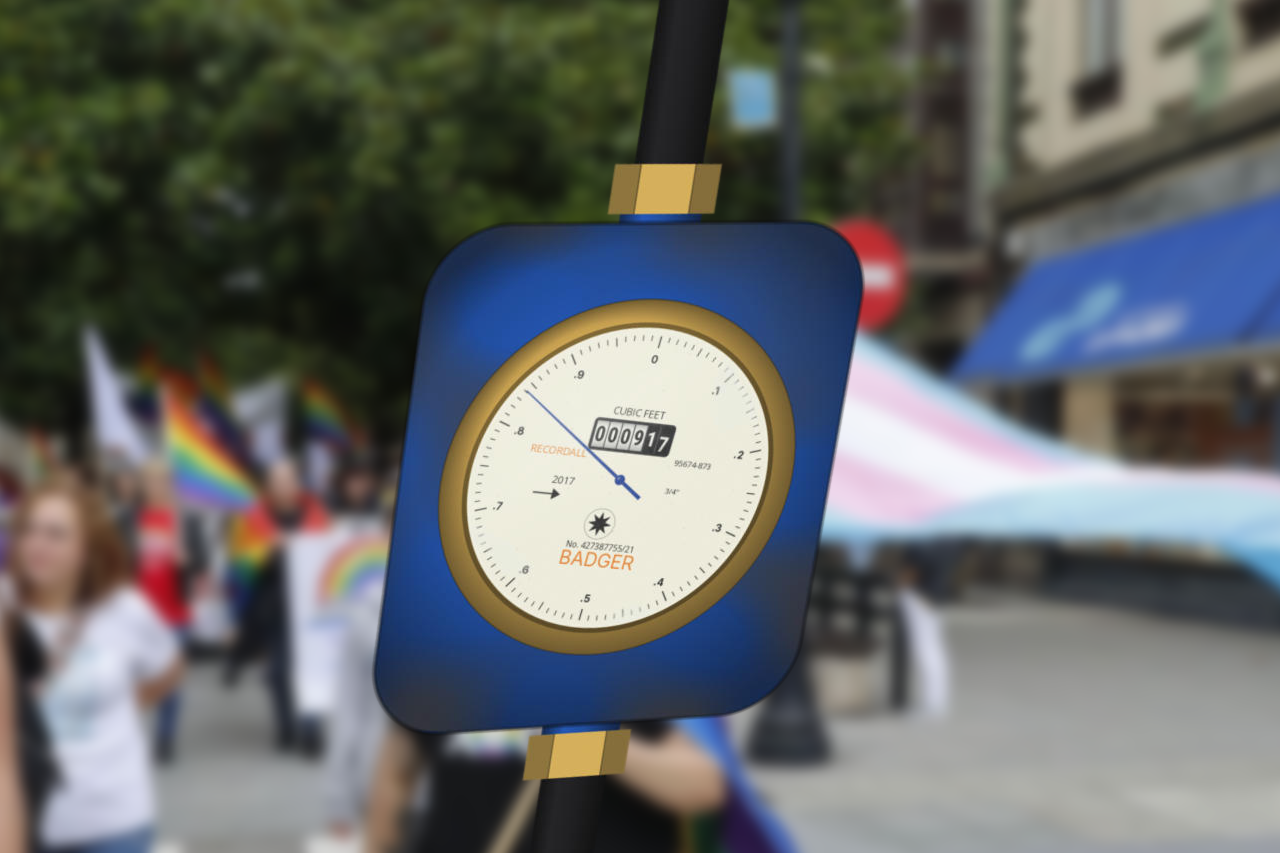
916.84 ft³
